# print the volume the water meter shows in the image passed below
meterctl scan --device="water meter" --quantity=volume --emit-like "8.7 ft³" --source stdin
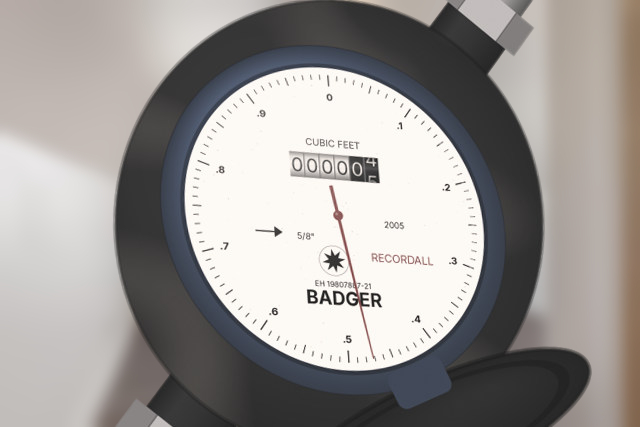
4.47 ft³
